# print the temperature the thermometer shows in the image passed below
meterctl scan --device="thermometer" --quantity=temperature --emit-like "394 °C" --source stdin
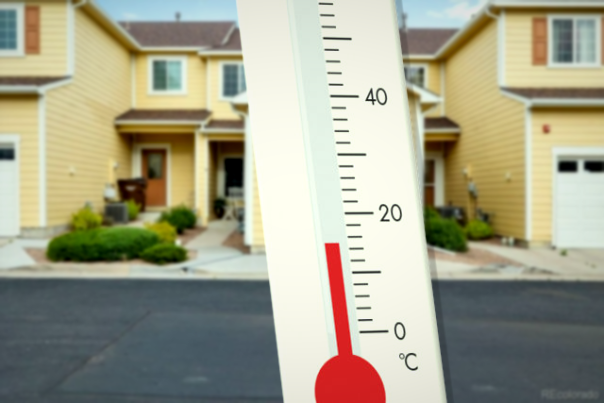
15 °C
